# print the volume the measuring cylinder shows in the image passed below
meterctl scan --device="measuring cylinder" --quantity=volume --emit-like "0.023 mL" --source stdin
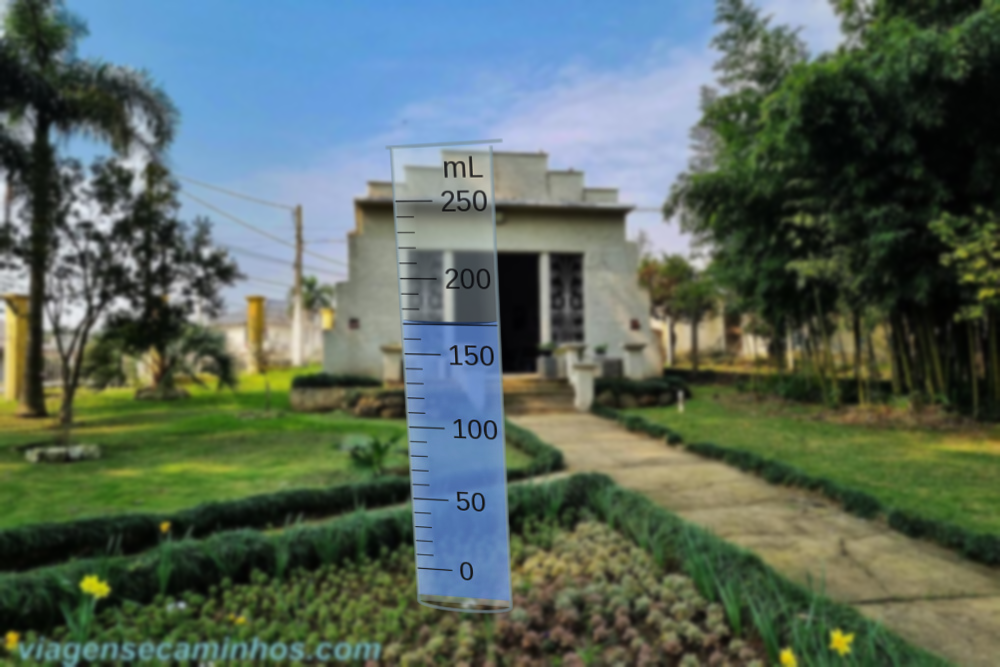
170 mL
